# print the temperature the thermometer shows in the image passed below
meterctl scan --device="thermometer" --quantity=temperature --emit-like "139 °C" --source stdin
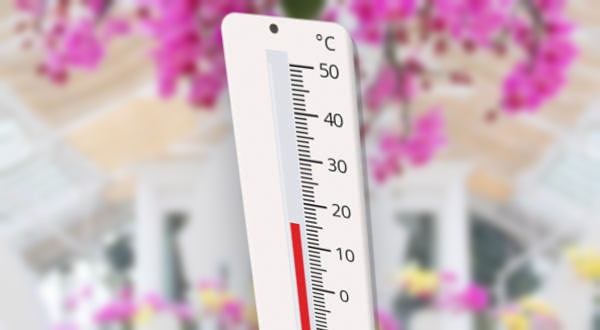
15 °C
